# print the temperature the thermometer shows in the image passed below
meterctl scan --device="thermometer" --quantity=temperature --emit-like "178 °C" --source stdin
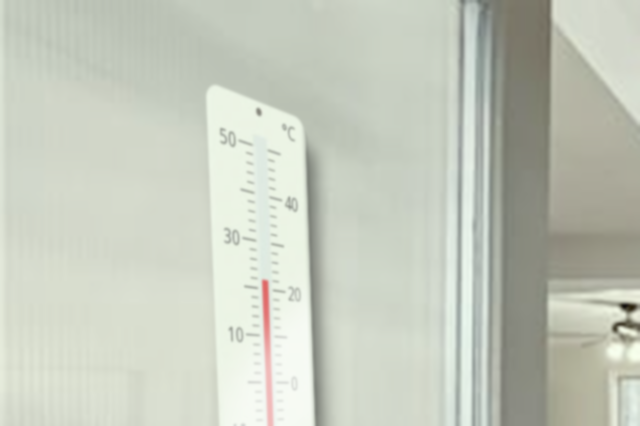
22 °C
